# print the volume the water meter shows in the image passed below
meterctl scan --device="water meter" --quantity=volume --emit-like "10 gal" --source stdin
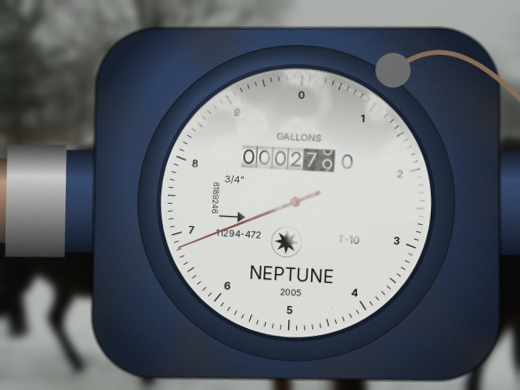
2786.8 gal
